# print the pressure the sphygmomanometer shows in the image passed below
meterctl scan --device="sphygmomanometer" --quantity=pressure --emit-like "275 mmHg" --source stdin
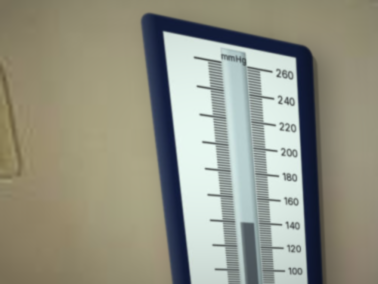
140 mmHg
